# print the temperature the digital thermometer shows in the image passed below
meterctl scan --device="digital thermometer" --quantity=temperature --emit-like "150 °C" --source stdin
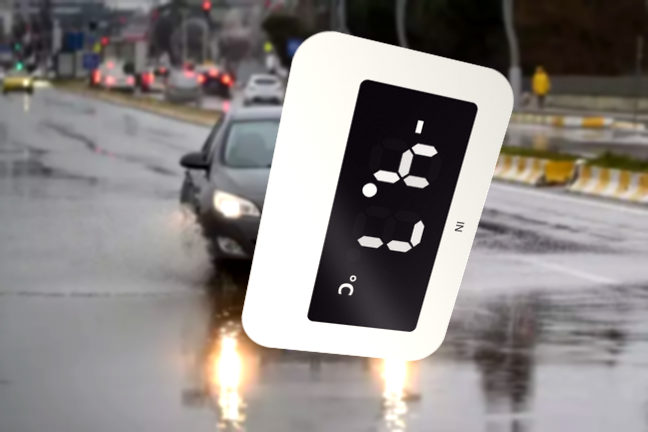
-4.7 °C
